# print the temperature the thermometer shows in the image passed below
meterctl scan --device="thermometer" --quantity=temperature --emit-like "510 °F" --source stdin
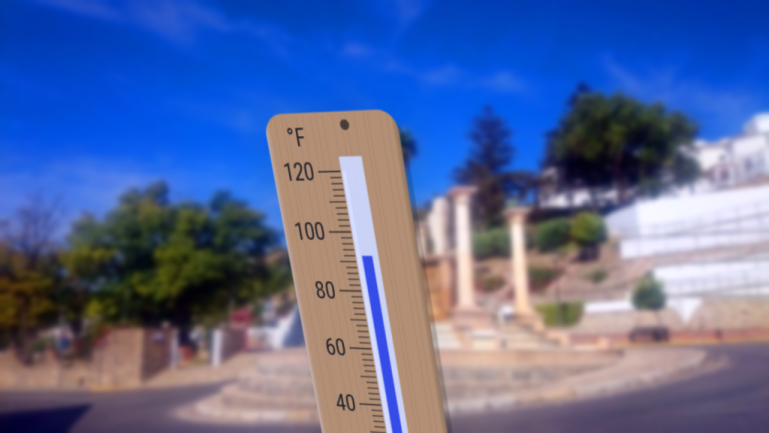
92 °F
